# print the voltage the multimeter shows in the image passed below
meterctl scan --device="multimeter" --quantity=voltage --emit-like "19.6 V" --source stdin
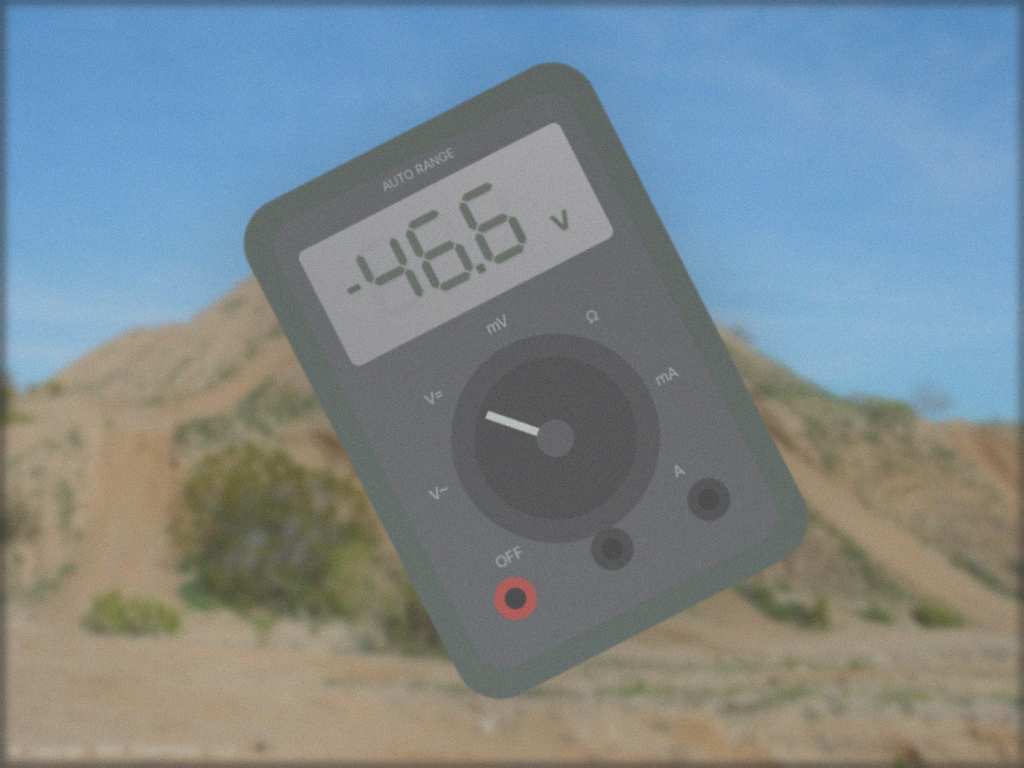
-46.6 V
